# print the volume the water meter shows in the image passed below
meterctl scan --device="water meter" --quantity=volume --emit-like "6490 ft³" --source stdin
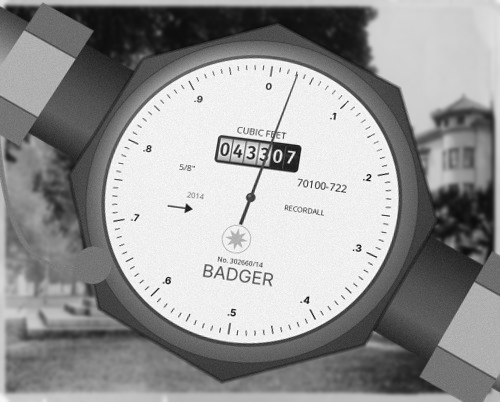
43307.03 ft³
